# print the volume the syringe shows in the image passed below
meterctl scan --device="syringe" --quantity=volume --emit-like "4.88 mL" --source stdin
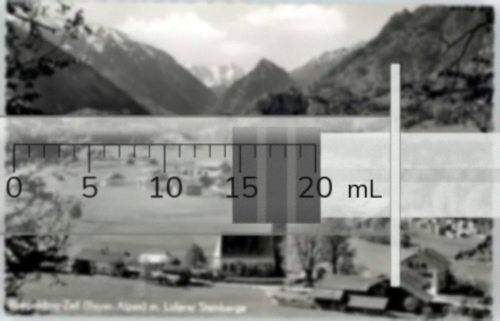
14.5 mL
